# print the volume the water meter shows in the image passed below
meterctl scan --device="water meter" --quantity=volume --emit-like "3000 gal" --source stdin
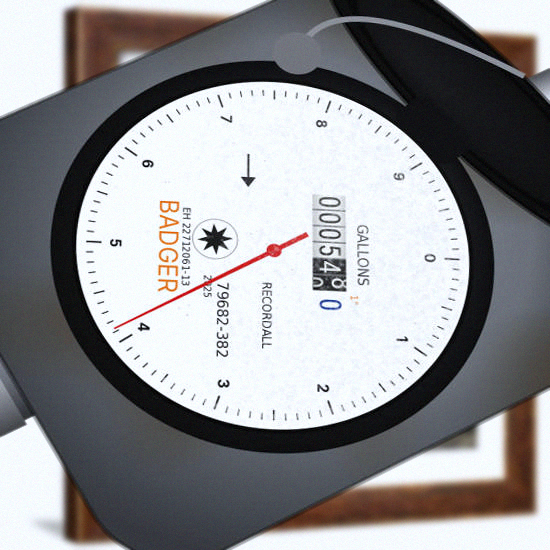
5484.1 gal
